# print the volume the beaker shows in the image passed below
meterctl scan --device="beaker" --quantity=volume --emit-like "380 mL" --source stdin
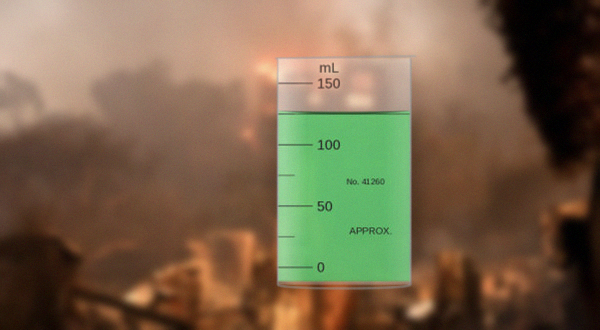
125 mL
